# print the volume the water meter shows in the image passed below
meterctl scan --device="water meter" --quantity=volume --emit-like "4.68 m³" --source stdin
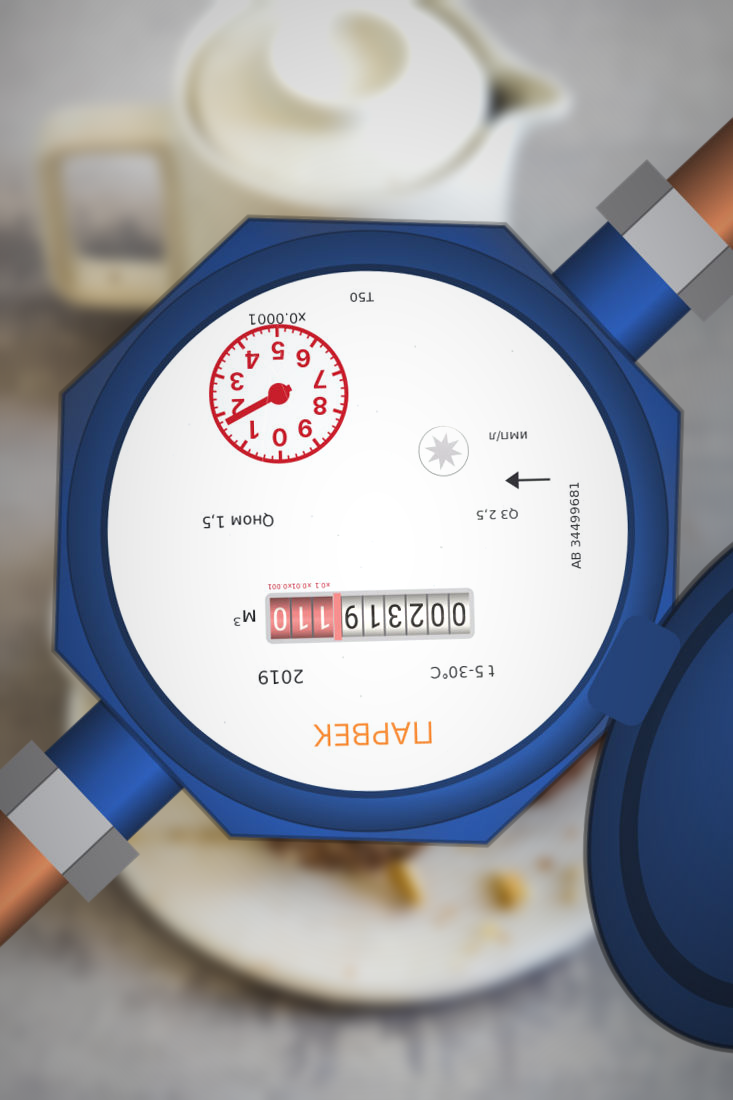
2319.1101 m³
